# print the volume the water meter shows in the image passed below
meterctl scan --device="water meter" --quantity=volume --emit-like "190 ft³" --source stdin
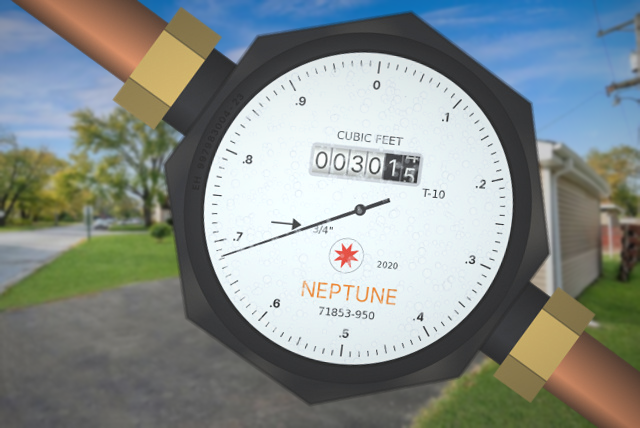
3014.68 ft³
